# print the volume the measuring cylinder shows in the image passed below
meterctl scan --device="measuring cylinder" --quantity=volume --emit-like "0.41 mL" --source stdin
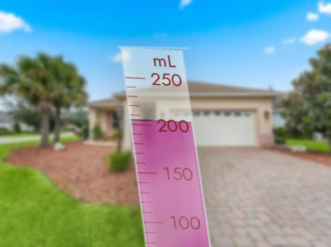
205 mL
